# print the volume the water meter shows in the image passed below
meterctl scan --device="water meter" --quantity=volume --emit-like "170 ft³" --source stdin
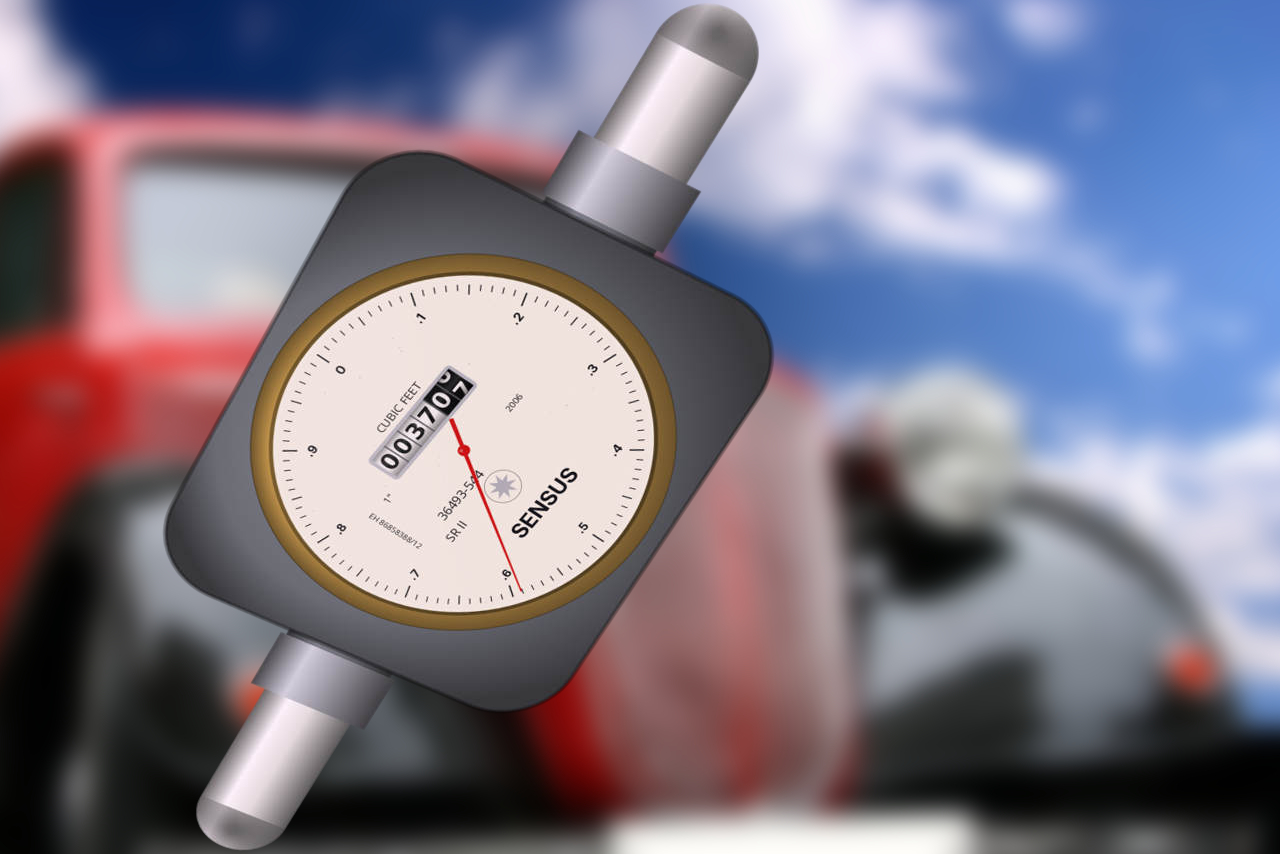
3706.59 ft³
